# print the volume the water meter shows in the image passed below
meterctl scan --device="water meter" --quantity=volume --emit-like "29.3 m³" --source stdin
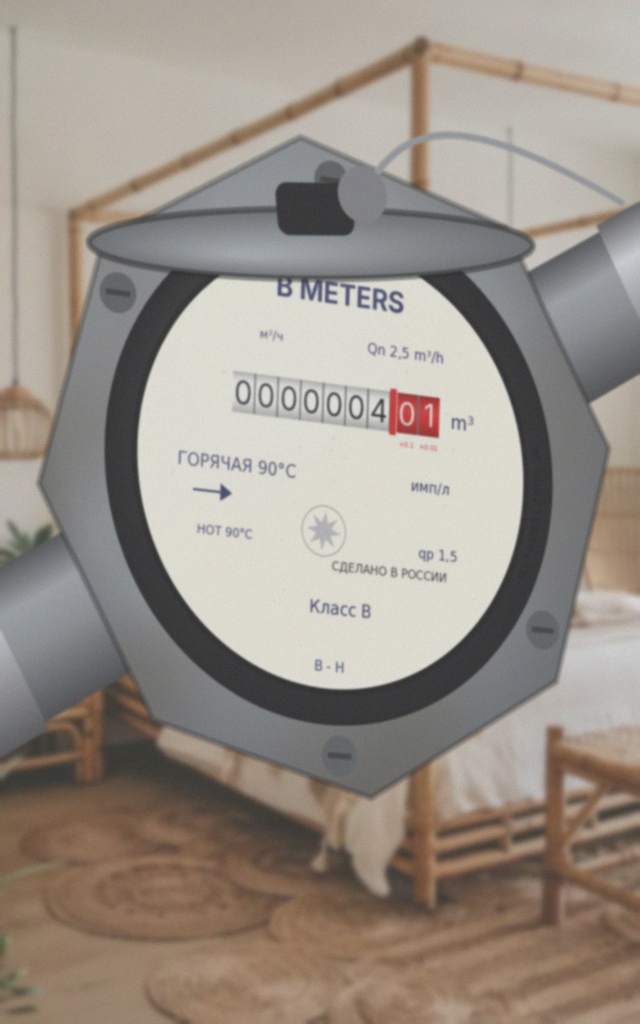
4.01 m³
